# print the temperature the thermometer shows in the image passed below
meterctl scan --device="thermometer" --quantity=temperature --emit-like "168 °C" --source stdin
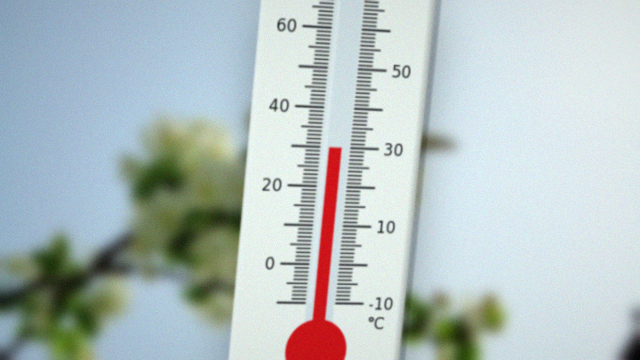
30 °C
